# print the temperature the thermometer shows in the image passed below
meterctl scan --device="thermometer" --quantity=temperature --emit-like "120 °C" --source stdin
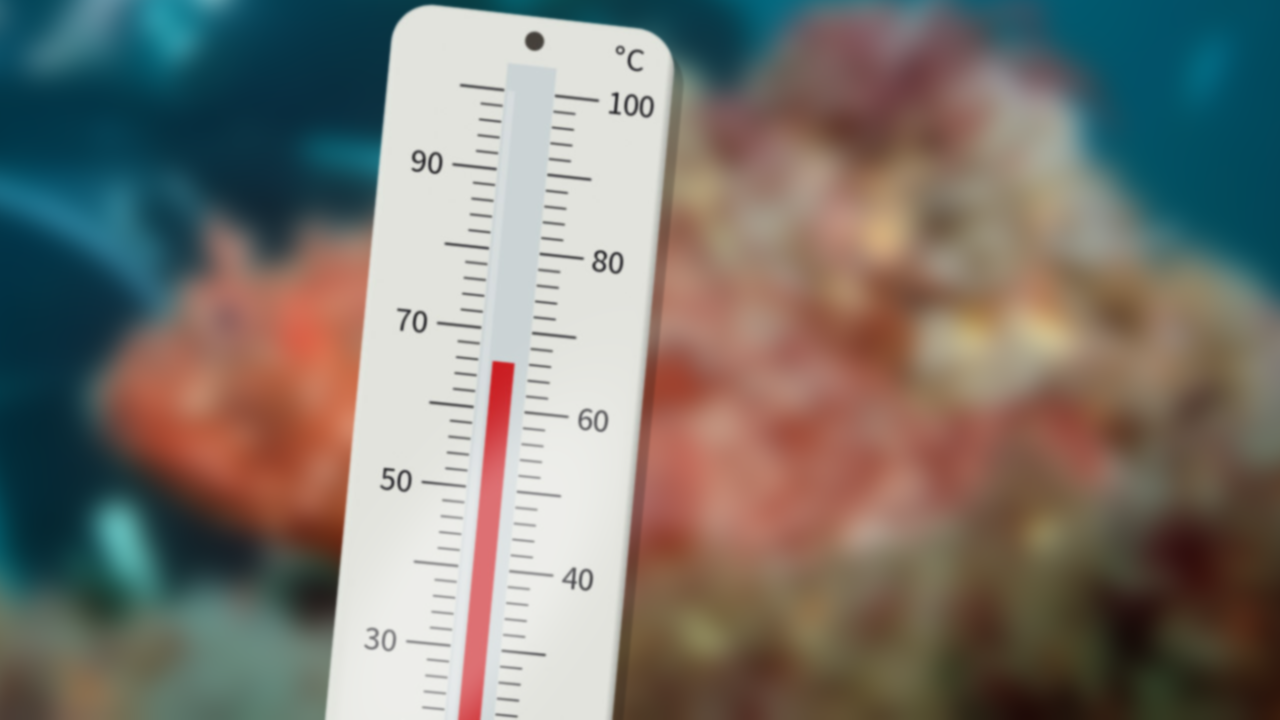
66 °C
